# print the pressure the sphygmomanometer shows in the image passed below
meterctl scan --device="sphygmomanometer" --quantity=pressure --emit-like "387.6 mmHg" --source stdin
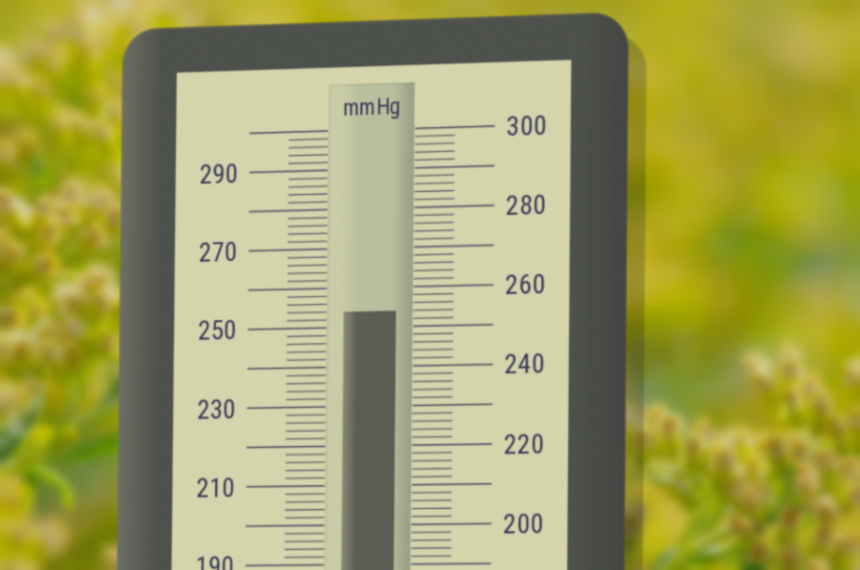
254 mmHg
